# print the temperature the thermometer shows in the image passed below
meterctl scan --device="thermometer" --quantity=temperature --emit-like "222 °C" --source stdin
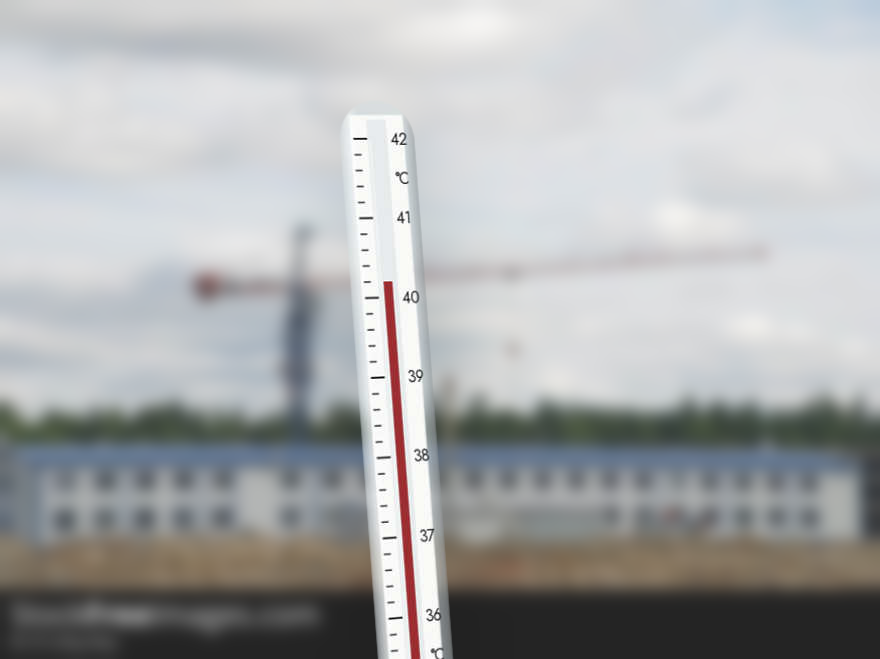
40.2 °C
